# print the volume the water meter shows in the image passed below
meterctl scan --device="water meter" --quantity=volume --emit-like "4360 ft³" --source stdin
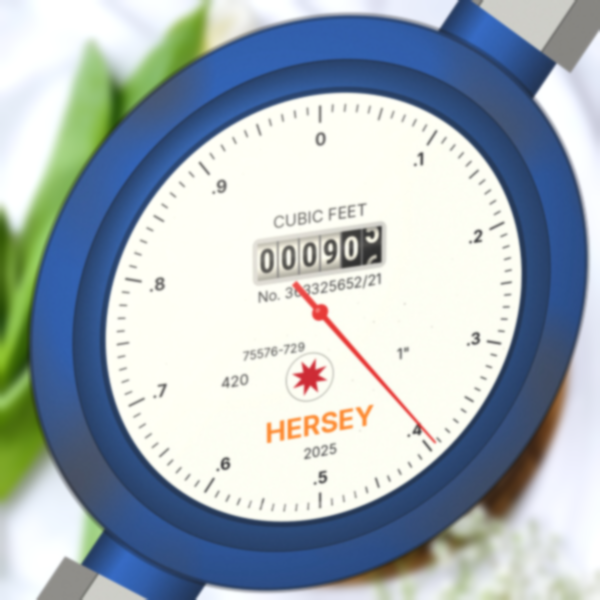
905.39 ft³
